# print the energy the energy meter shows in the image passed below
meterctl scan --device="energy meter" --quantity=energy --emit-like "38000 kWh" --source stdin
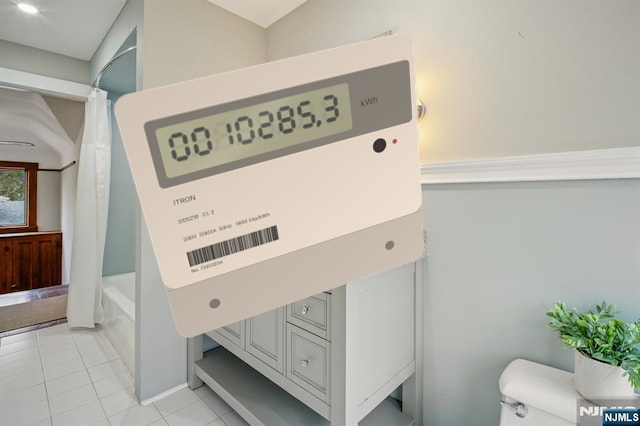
10285.3 kWh
